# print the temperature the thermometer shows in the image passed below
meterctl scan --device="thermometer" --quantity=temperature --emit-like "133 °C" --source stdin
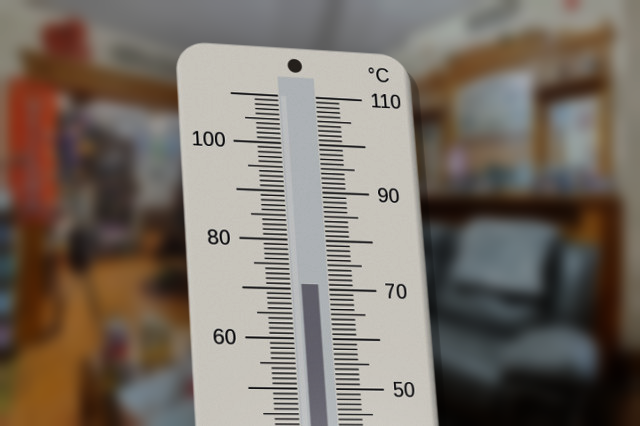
71 °C
